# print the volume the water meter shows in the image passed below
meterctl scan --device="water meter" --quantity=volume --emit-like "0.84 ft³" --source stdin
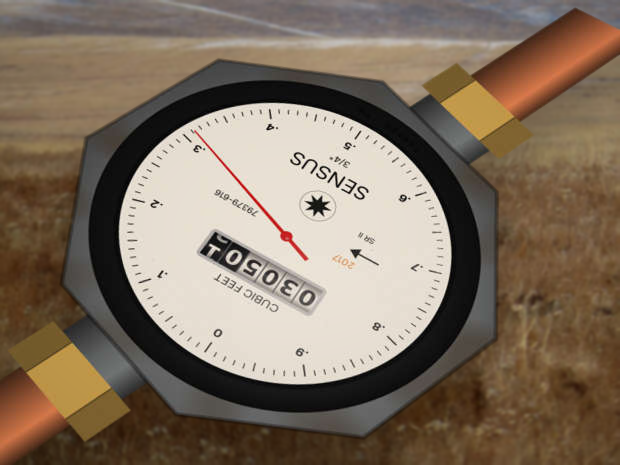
30501.31 ft³
